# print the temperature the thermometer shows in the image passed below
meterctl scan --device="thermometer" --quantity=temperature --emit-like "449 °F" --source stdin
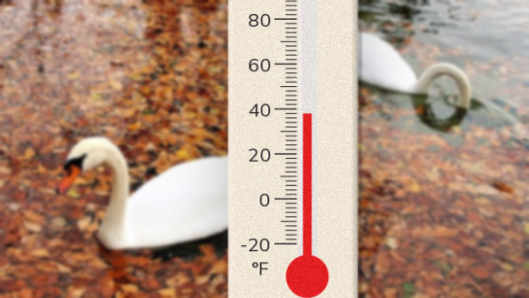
38 °F
